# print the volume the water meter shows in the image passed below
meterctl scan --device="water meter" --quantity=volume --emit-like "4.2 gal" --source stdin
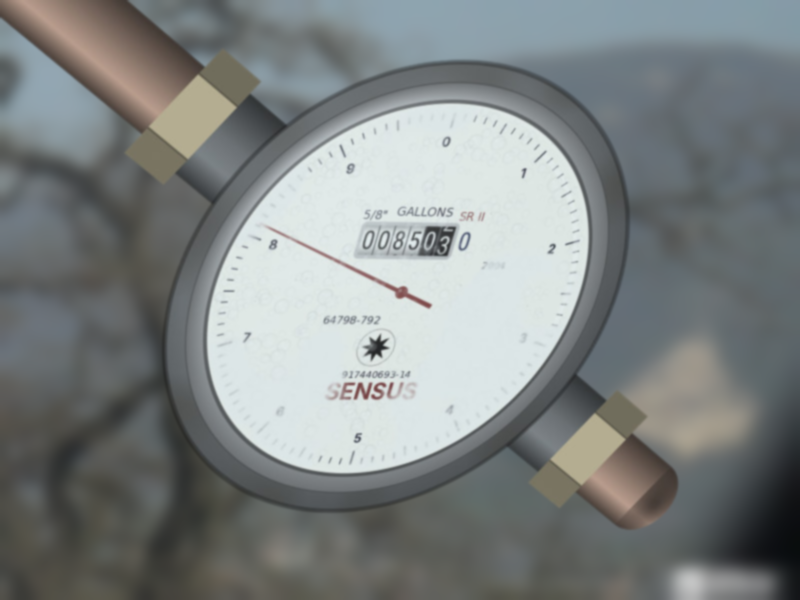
85028.1 gal
